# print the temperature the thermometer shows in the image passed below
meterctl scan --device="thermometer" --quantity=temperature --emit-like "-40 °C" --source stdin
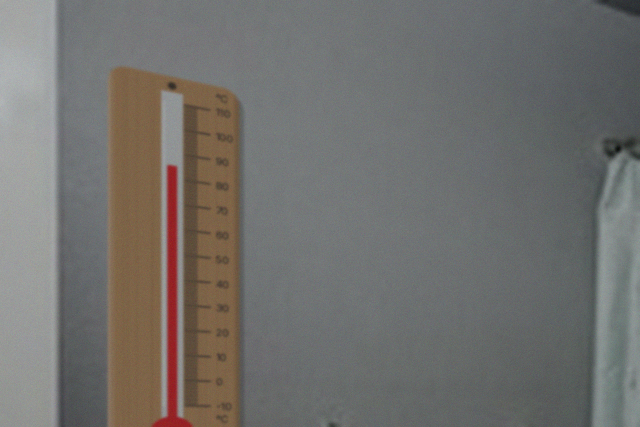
85 °C
